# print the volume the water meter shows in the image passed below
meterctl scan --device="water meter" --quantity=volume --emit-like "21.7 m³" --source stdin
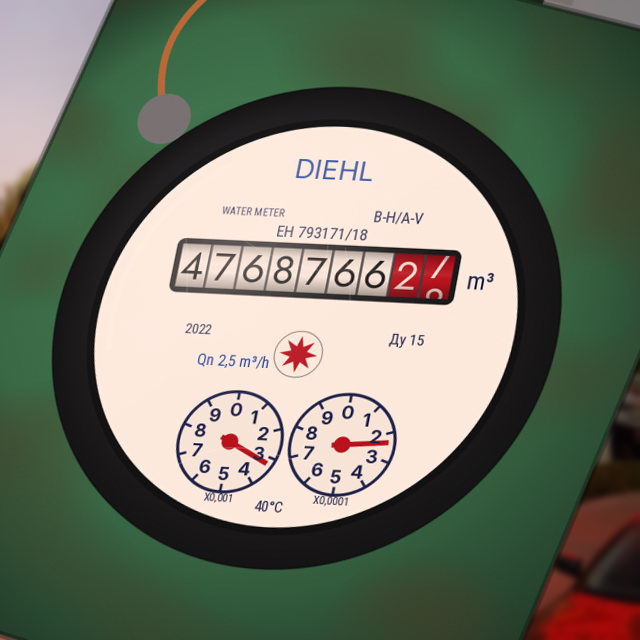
4768766.2732 m³
